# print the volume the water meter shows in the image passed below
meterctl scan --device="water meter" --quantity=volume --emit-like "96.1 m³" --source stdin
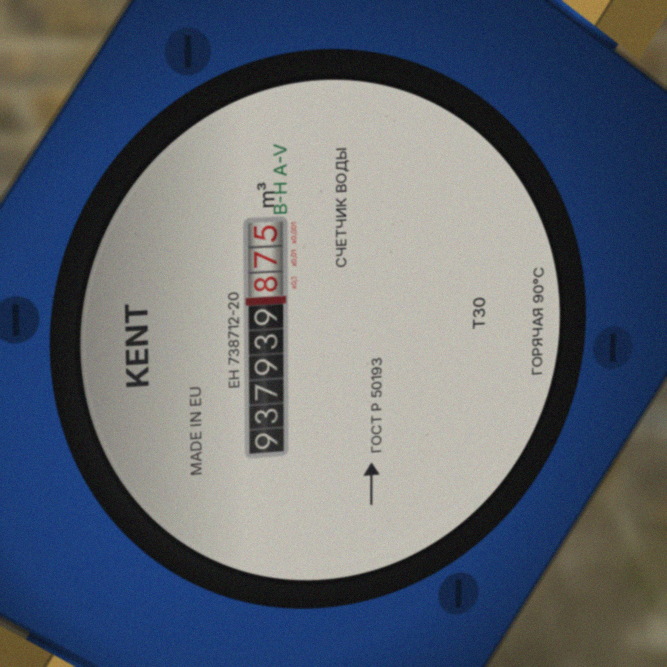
937939.875 m³
